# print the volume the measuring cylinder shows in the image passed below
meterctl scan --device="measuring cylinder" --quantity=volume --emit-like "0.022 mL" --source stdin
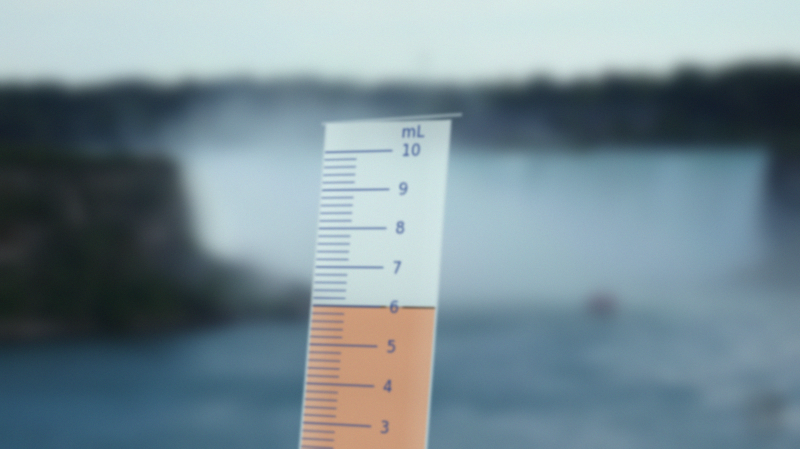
6 mL
